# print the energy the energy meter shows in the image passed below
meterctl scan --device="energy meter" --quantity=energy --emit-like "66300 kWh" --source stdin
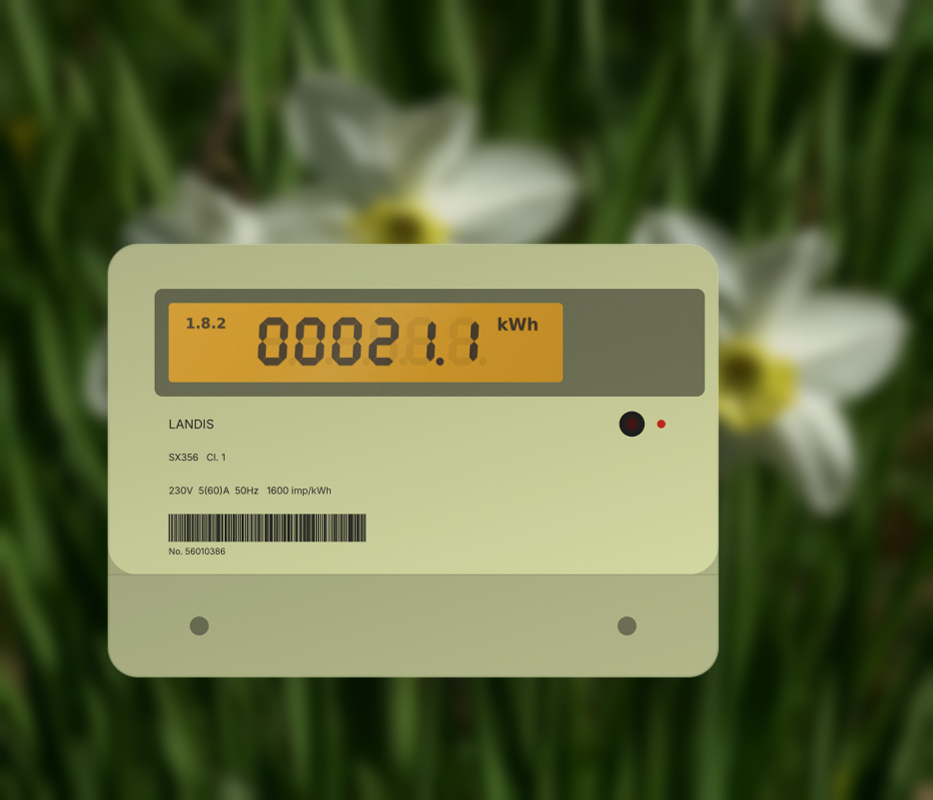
21.1 kWh
